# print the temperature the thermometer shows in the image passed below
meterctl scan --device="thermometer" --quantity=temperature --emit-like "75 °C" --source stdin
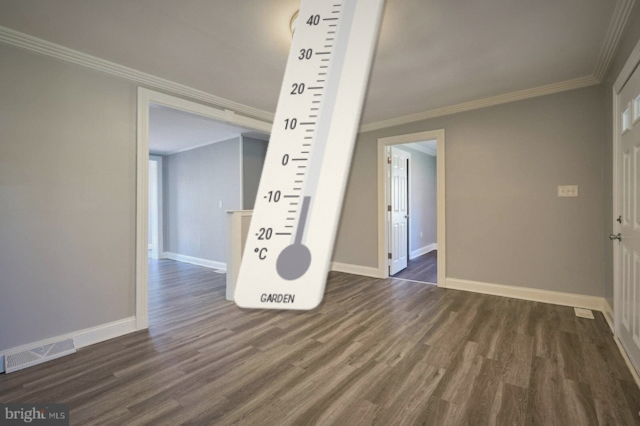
-10 °C
